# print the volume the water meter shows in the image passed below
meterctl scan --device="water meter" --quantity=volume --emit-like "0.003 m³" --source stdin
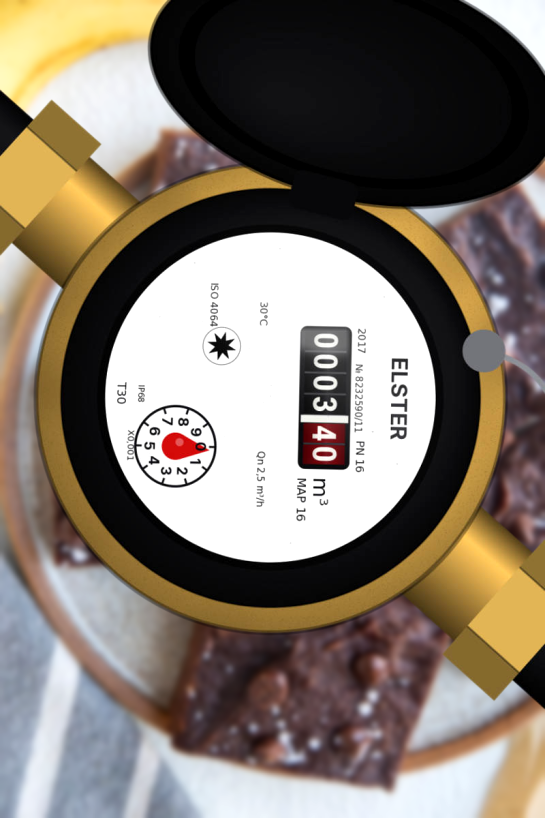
3.400 m³
